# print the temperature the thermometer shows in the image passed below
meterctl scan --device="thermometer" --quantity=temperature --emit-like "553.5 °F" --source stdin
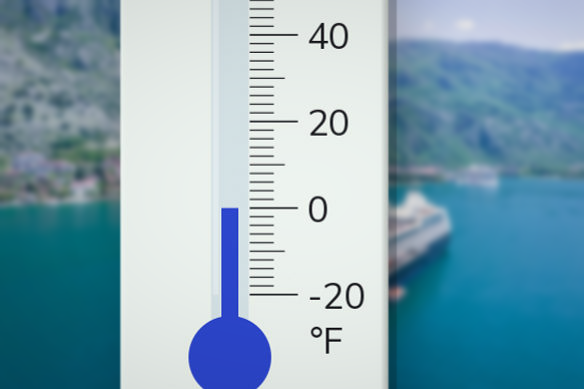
0 °F
